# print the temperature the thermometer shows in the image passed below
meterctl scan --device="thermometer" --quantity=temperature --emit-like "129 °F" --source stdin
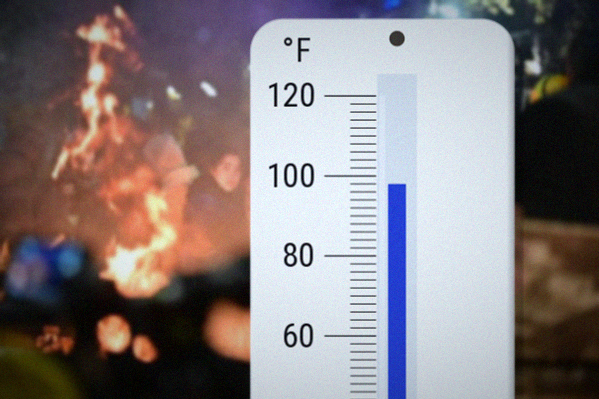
98 °F
